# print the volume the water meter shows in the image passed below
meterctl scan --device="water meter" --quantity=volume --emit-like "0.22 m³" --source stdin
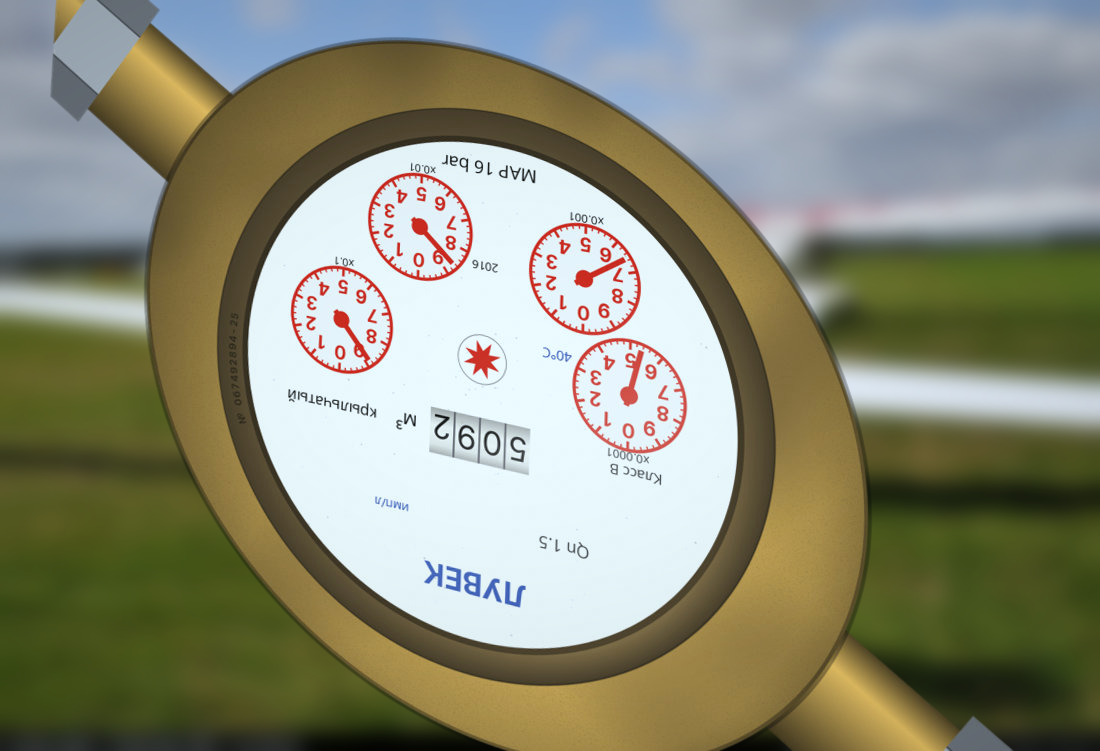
5091.8865 m³
